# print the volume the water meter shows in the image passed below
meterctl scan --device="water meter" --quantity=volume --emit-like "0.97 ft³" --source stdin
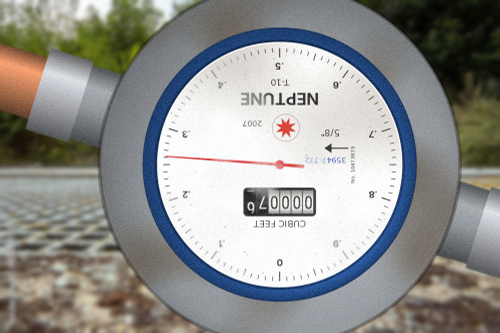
76.26 ft³
